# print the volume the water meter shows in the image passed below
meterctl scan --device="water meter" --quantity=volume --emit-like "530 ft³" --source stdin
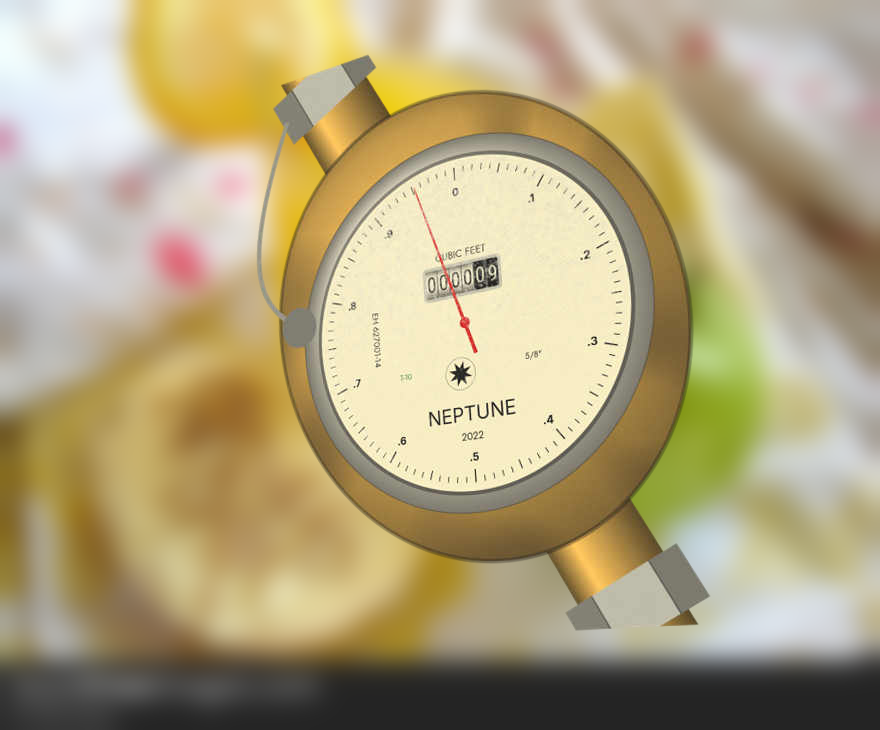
8.95 ft³
